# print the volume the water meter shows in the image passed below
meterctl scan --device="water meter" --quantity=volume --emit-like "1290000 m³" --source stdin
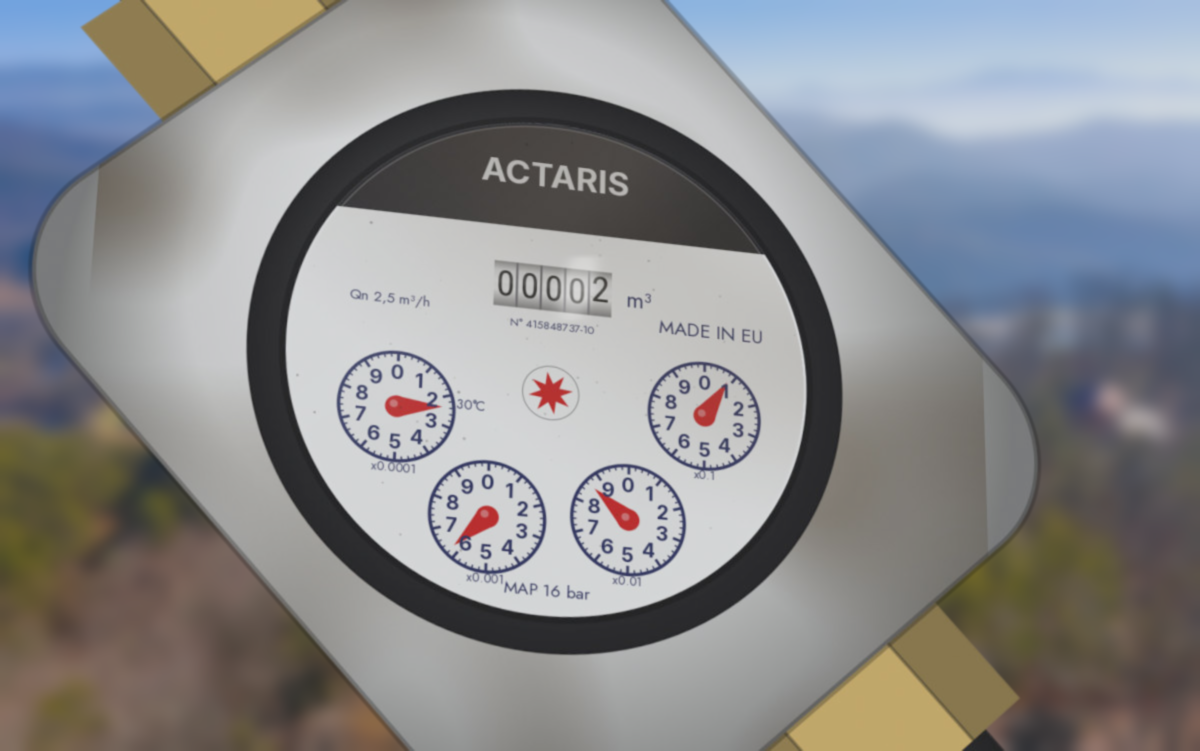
2.0862 m³
